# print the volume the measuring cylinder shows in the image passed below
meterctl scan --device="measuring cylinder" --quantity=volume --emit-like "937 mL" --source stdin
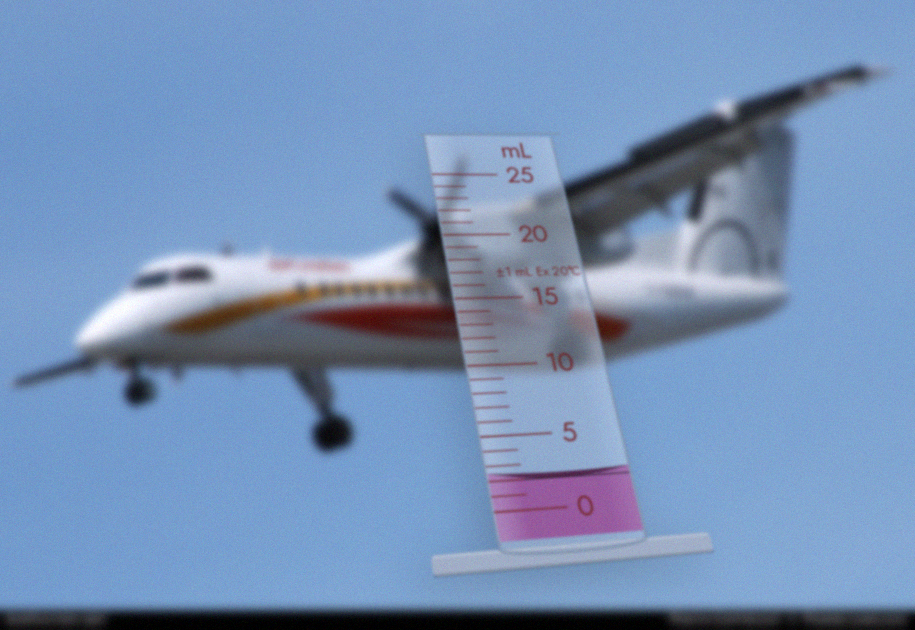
2 mL
